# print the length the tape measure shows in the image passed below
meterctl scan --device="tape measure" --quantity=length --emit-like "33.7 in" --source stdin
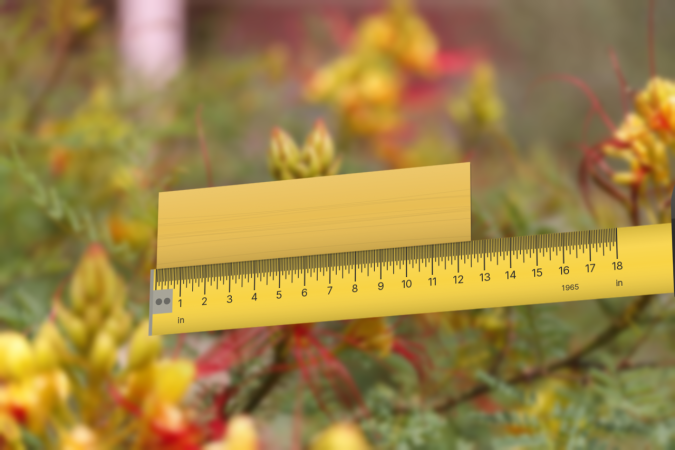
12.5 in
